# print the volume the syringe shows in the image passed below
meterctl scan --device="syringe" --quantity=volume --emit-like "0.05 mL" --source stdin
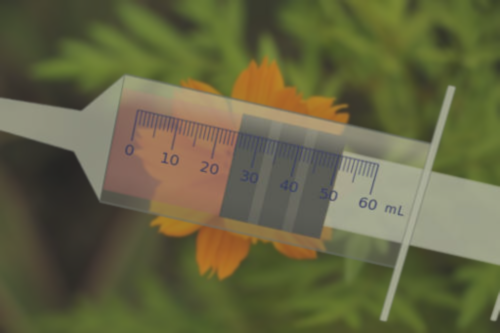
25 mL
